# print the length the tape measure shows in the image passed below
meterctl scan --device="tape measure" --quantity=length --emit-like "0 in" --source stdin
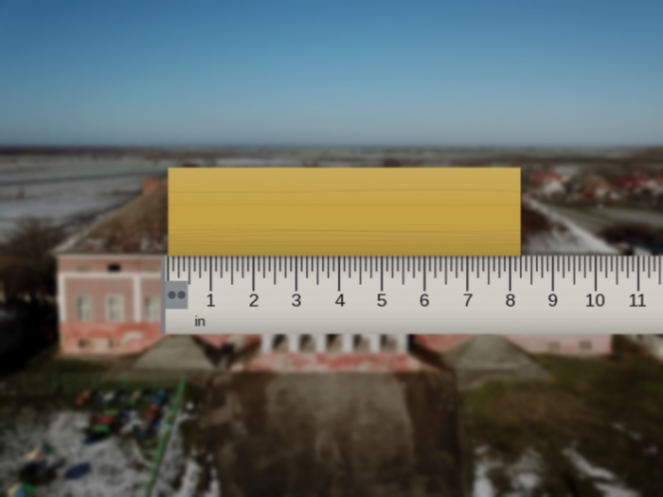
8.25 in
